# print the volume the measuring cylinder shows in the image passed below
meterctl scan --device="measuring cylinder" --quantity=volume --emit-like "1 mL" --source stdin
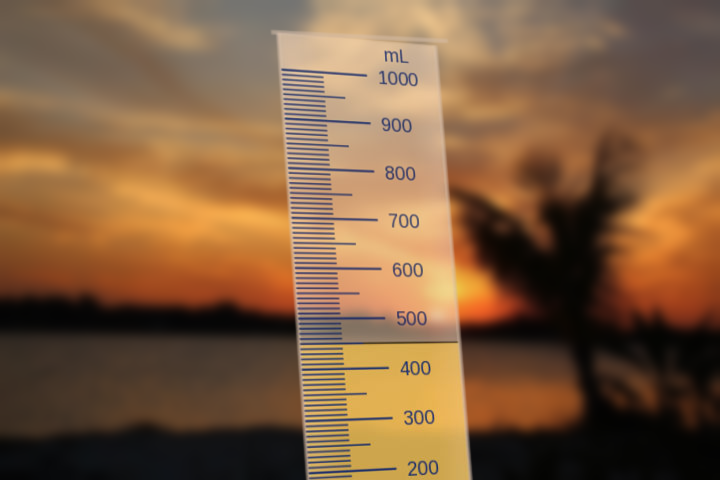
450 mL
